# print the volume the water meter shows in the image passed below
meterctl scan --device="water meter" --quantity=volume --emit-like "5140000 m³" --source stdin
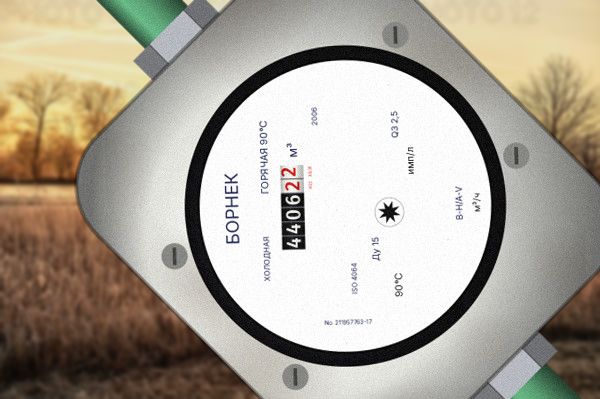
4406.22 m³
